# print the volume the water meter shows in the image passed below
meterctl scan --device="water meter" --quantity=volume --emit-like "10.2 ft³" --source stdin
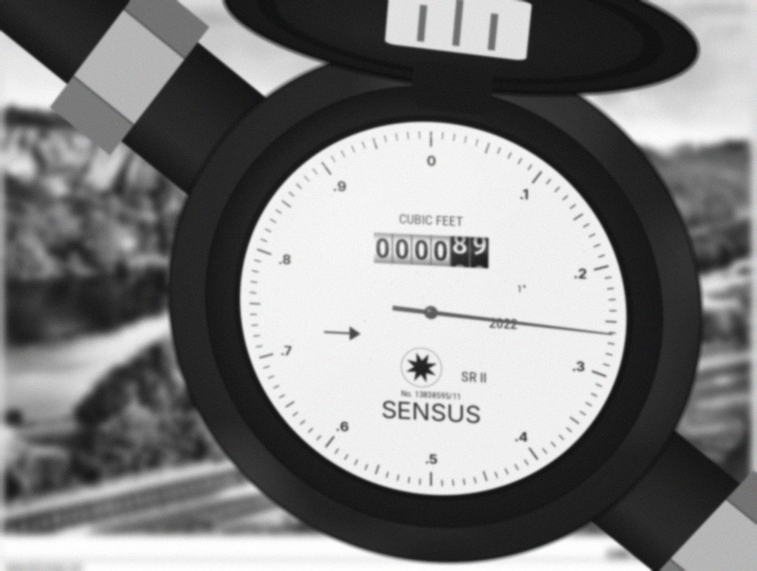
89.26 ft³
